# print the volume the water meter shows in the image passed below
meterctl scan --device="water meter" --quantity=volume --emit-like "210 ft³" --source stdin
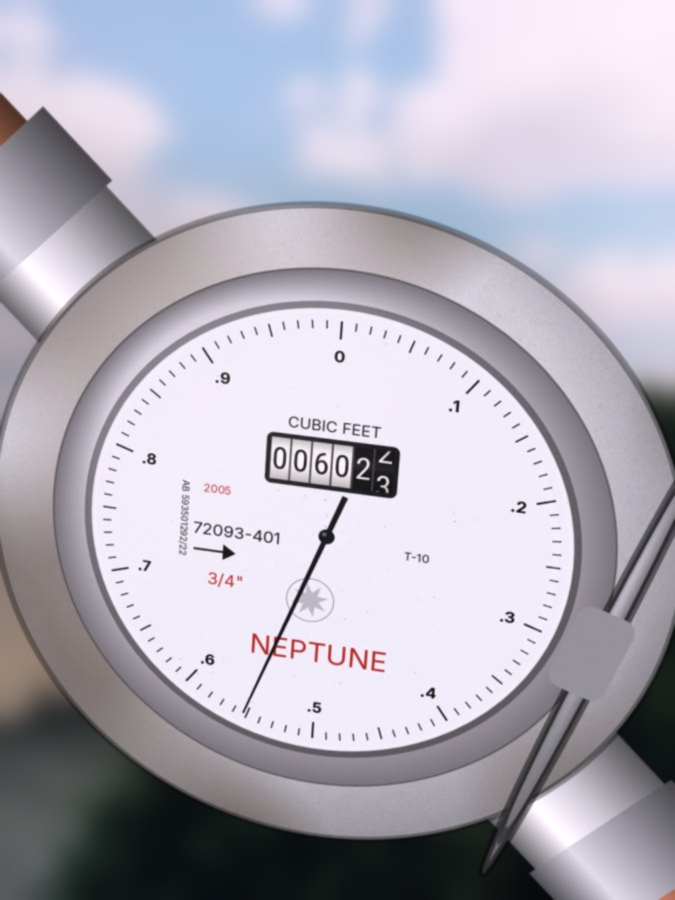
6022.55 ft³
